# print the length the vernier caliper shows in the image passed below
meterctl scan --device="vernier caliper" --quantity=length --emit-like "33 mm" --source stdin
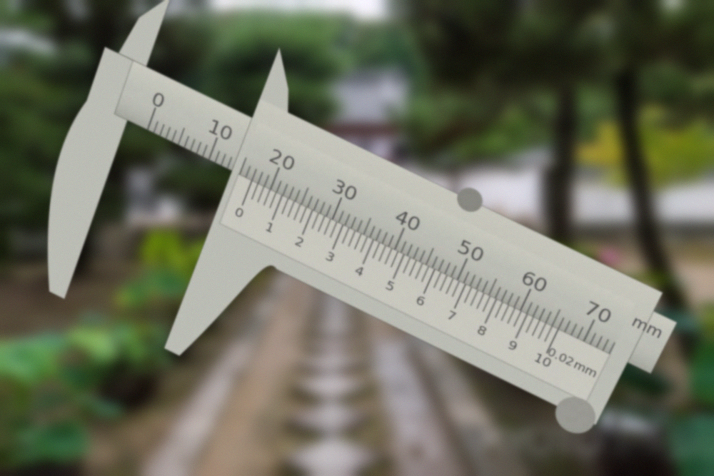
17.0 mm
